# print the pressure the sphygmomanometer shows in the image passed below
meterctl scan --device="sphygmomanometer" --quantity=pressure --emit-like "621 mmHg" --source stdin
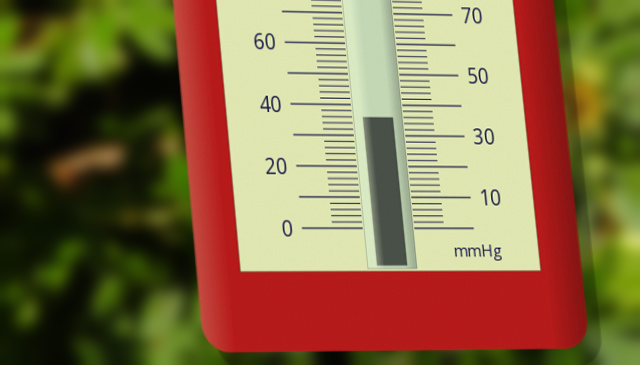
36 mmHg
